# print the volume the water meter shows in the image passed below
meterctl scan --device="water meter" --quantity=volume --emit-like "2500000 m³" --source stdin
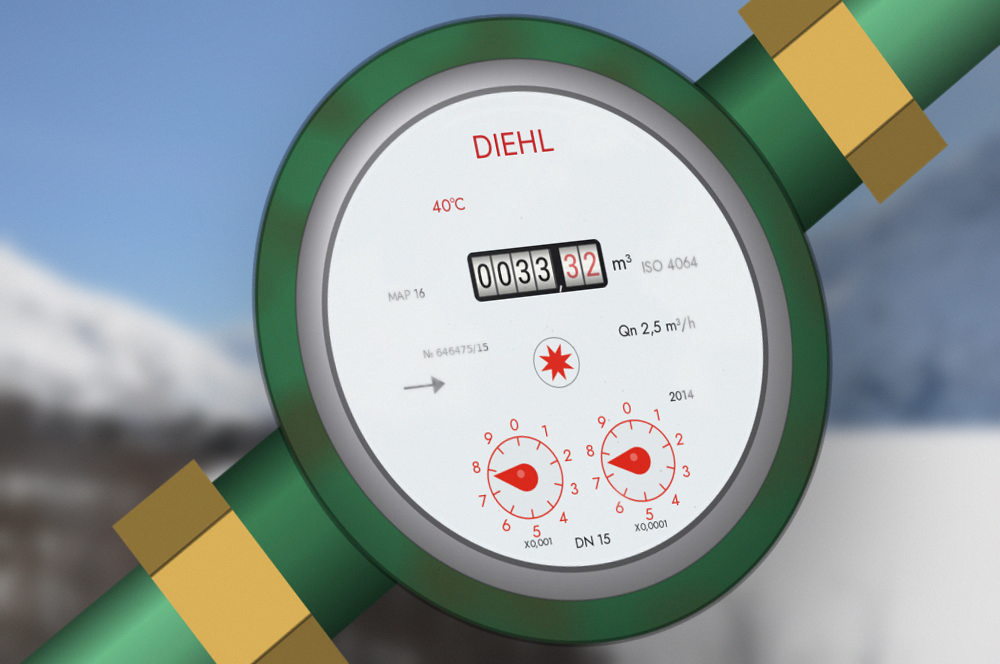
33.3277 m³
